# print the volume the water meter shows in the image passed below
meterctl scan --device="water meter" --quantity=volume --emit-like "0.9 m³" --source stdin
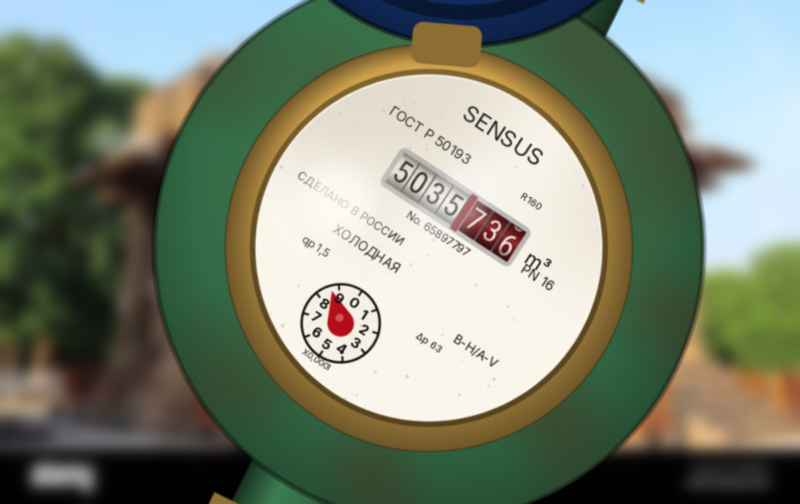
5035.7358 m³
